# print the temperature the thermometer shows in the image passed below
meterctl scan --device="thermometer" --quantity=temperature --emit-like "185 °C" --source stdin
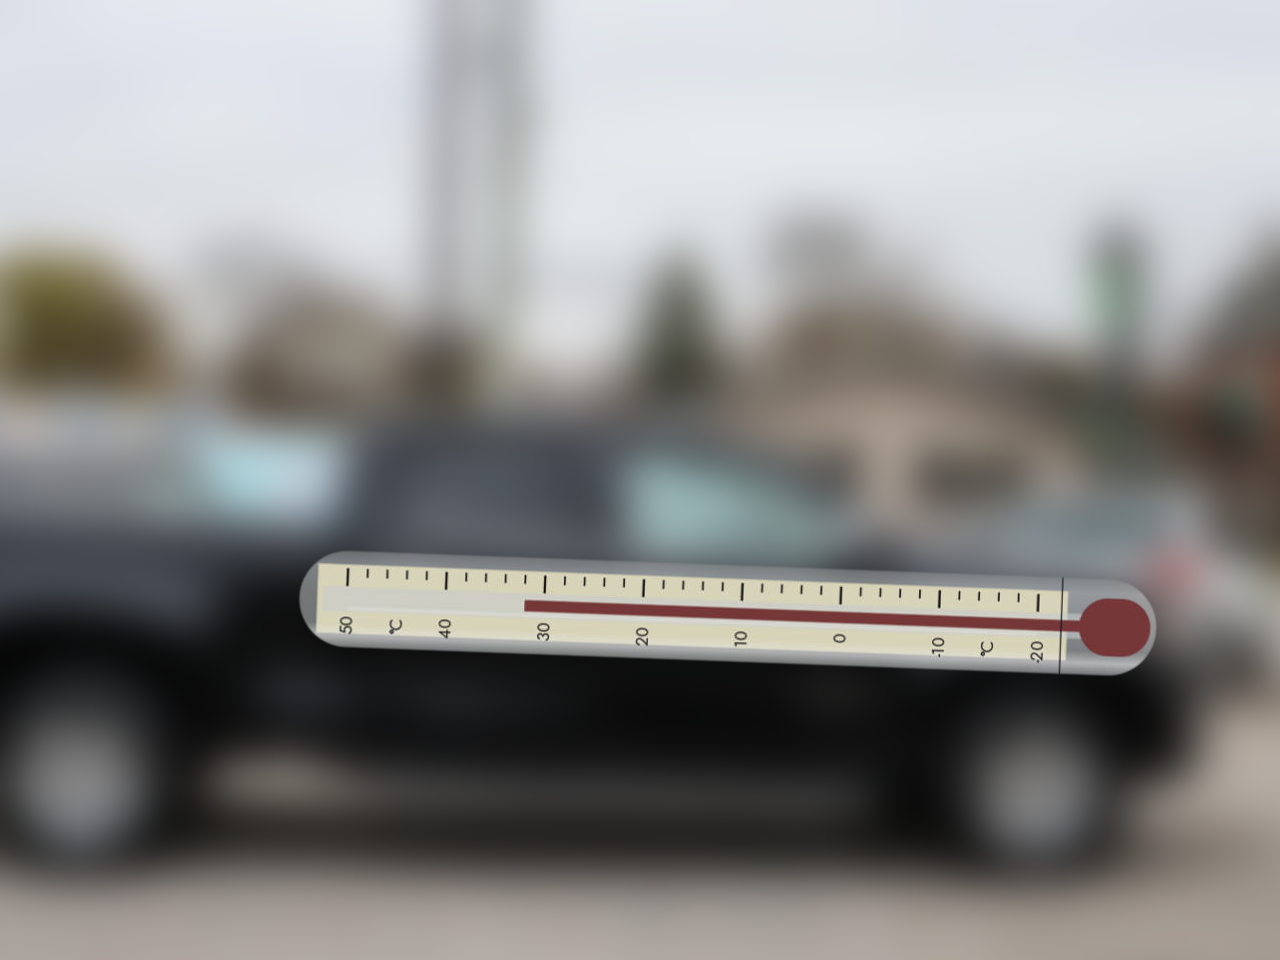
32 °C
